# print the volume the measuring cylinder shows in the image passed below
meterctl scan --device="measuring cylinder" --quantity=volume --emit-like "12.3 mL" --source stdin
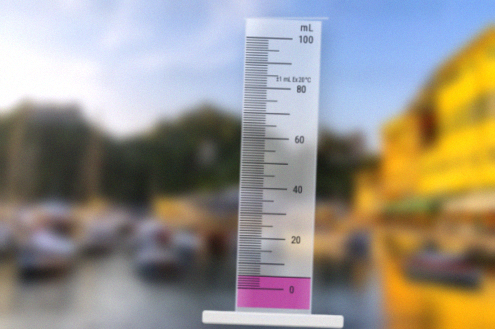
5 mL
